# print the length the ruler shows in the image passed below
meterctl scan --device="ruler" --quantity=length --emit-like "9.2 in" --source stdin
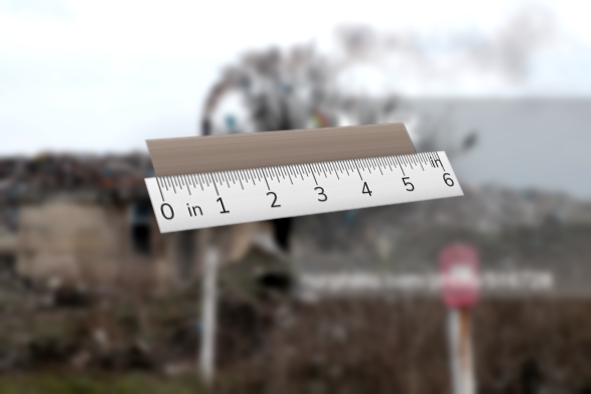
5.5 in
